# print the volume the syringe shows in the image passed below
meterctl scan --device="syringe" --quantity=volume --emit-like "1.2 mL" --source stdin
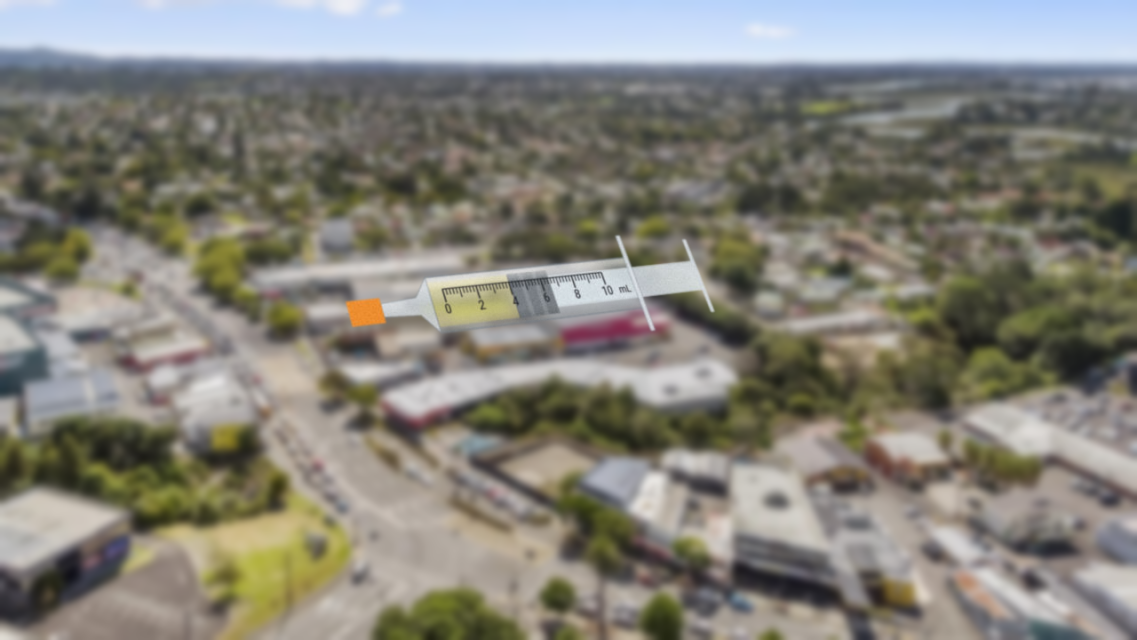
4 mL
